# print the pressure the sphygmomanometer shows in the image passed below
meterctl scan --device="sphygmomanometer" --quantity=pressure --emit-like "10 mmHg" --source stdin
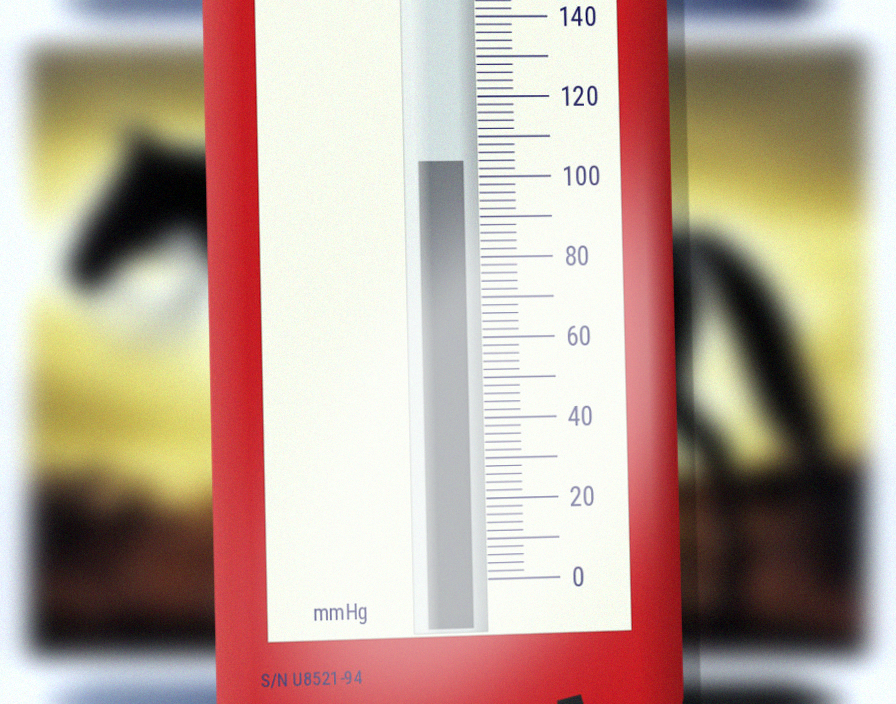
104 mmHg
